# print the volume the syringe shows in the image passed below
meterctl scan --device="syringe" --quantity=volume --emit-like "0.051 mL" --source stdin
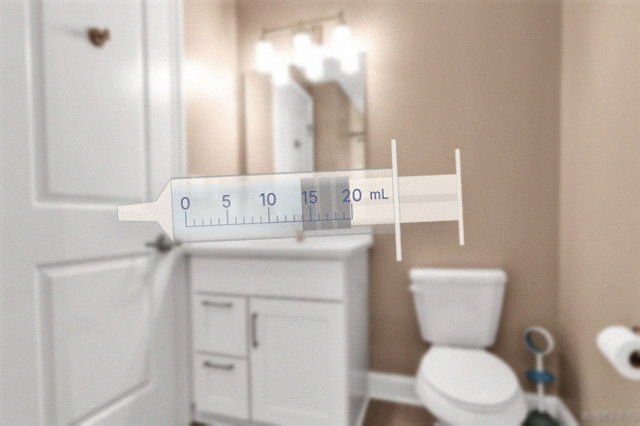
14 mL
